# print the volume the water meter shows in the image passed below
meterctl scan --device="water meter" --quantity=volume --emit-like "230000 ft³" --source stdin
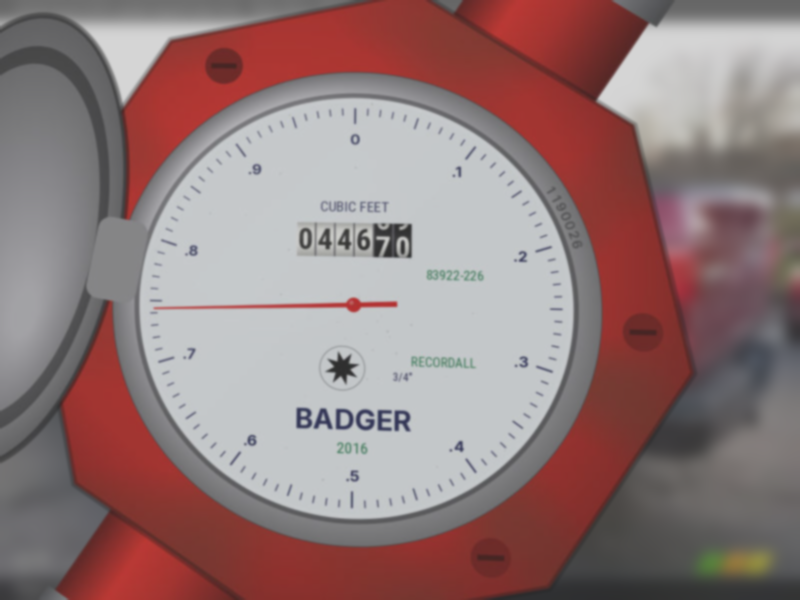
44669.74 ft³
